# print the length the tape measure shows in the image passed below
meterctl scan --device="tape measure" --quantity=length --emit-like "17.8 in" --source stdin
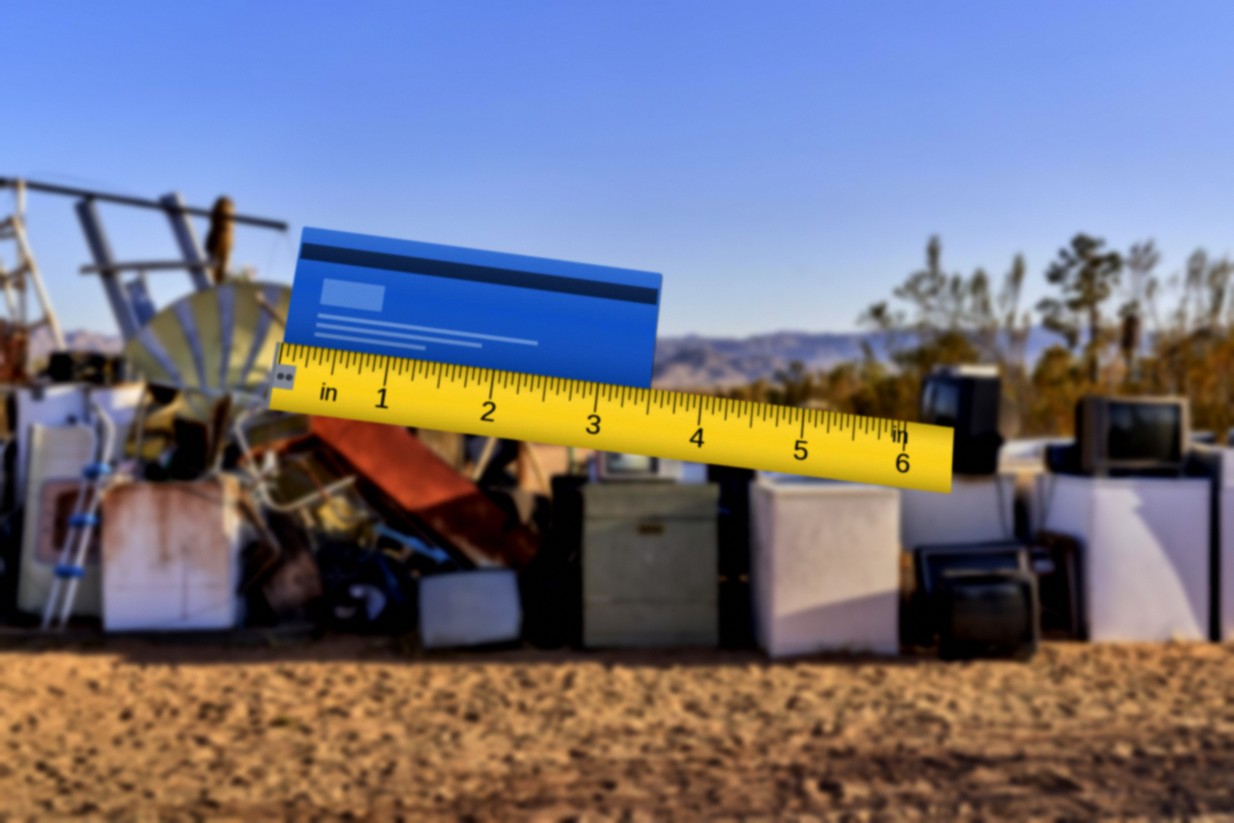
3.5 in
